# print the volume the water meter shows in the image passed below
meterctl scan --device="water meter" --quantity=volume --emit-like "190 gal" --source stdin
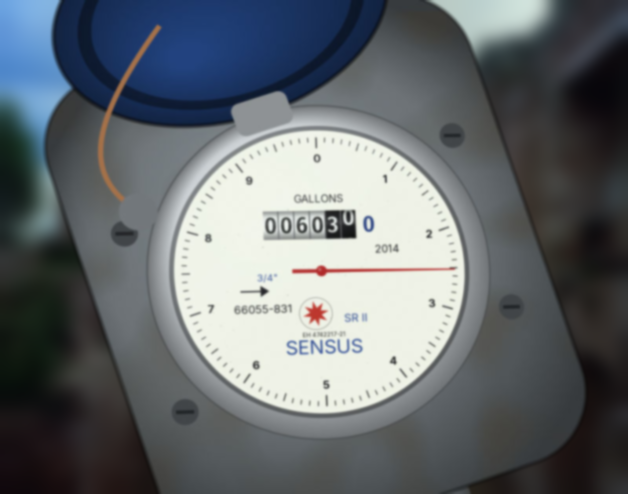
60302.5 gal
